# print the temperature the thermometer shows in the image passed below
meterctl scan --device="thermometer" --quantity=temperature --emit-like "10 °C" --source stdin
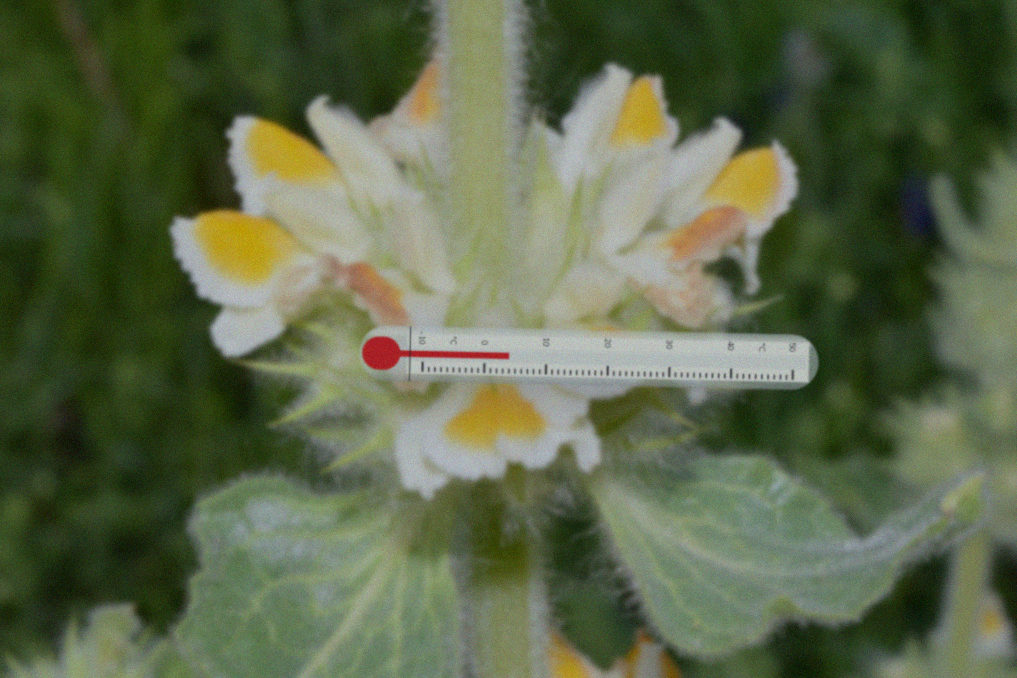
4 °C
